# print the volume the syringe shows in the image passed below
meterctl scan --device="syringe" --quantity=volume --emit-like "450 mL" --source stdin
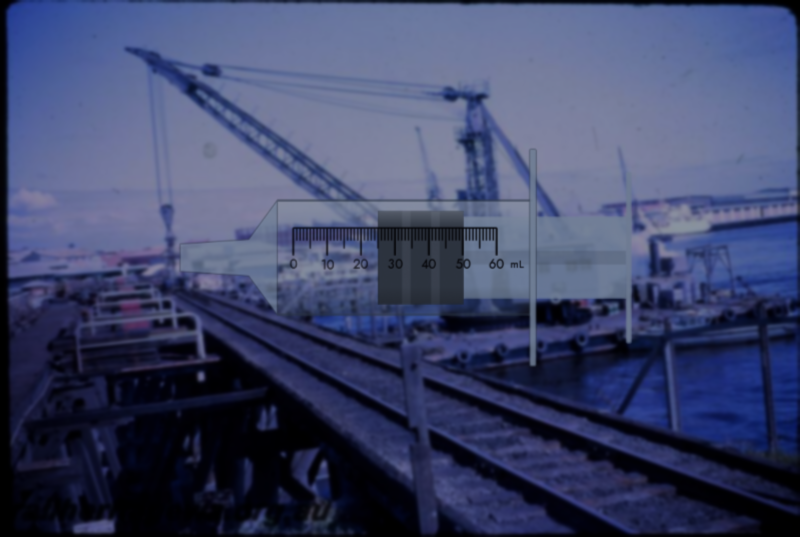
25 mL
